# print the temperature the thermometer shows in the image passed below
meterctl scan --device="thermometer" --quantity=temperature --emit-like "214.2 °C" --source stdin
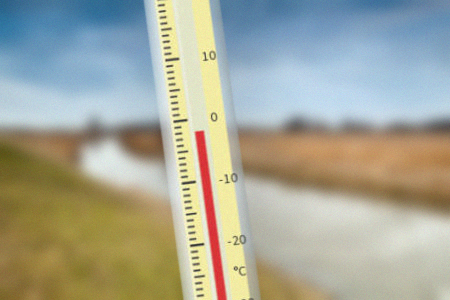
-2 °C
